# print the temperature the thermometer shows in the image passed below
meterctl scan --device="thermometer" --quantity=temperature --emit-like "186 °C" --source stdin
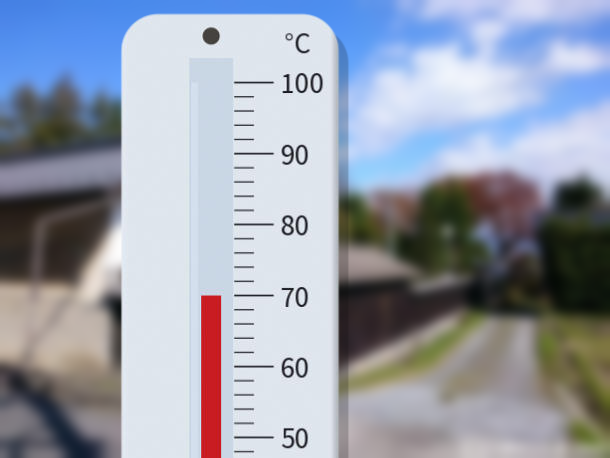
70 °C
